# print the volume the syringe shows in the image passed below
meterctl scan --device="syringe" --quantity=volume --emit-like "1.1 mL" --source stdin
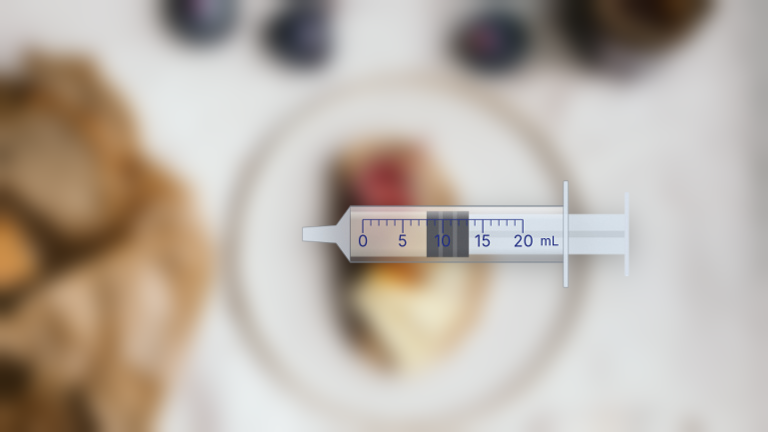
8 mL
